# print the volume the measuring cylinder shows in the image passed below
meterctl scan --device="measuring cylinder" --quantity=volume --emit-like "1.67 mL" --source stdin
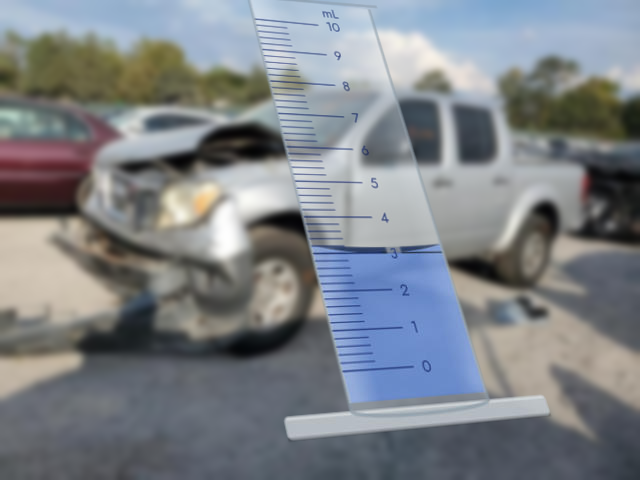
3 mL
